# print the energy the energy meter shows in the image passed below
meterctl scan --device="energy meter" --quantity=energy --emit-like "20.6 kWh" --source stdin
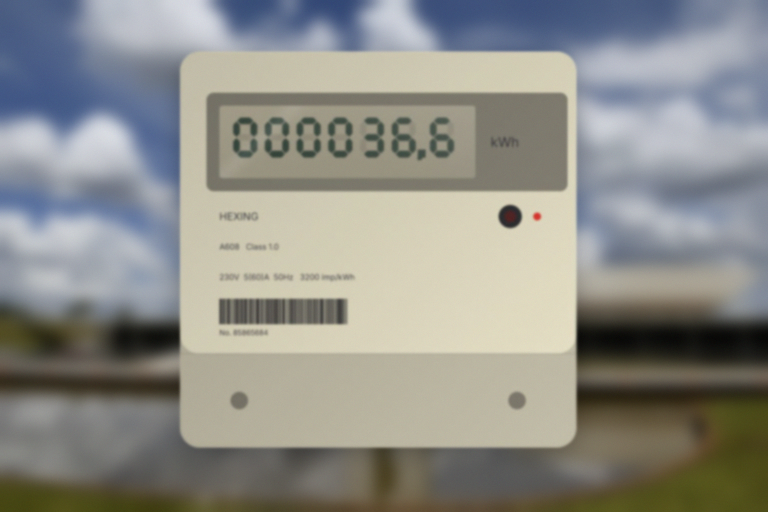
36.6 kWh
